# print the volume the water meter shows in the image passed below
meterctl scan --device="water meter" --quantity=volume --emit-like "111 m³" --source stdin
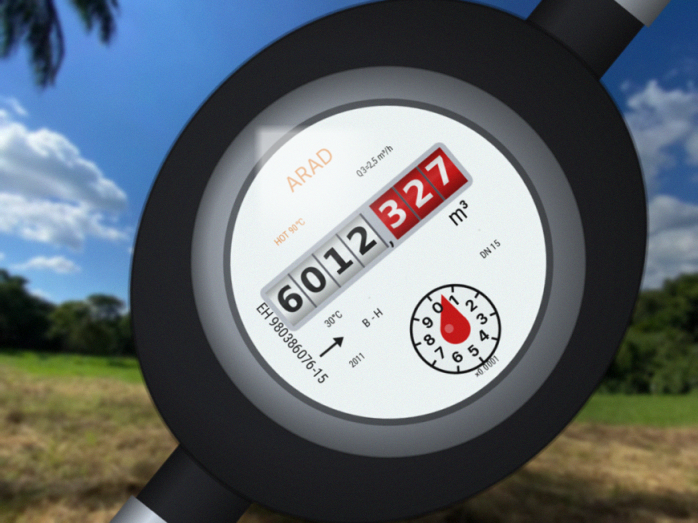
6012.3270 m³
